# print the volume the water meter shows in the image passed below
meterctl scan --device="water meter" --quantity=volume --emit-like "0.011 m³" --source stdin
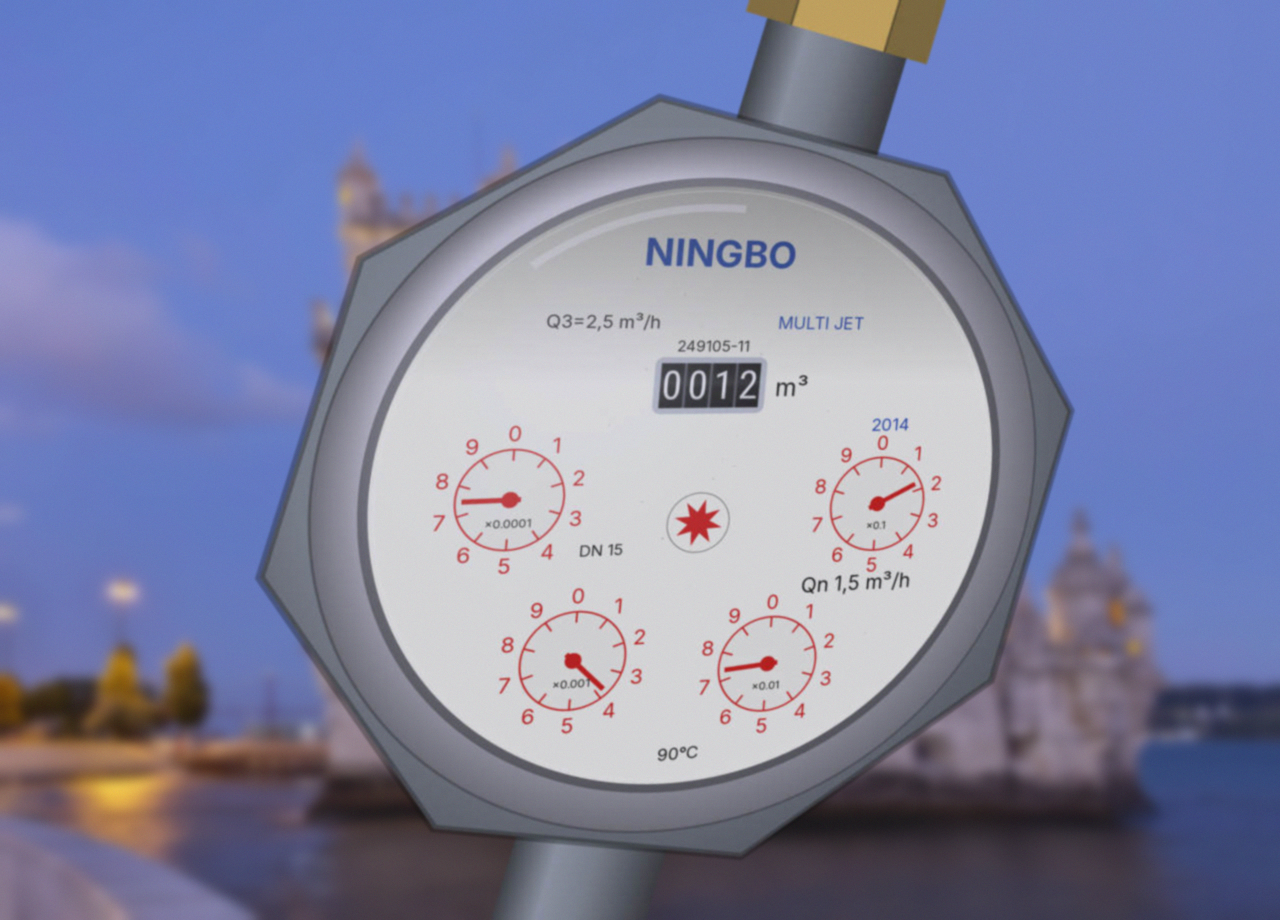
12.1737 m³
